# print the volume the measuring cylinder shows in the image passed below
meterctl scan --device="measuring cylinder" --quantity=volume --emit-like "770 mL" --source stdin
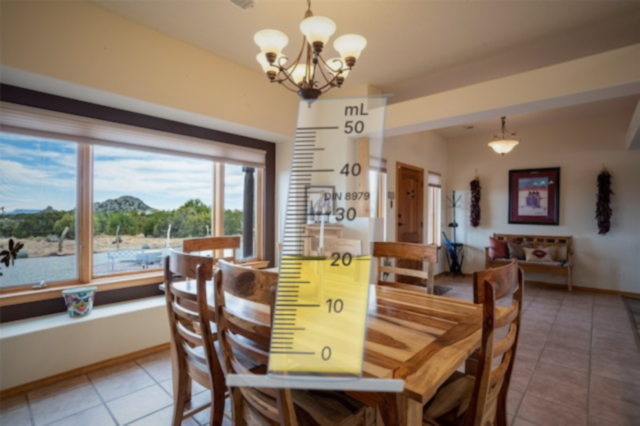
20 mL
